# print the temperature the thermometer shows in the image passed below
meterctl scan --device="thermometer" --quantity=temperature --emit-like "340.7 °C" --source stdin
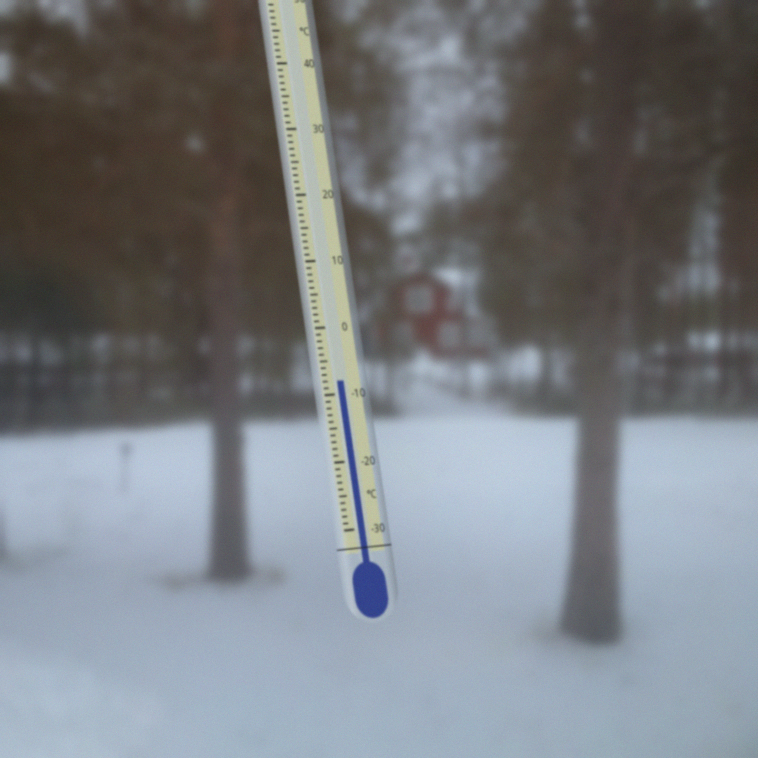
-8 °C
